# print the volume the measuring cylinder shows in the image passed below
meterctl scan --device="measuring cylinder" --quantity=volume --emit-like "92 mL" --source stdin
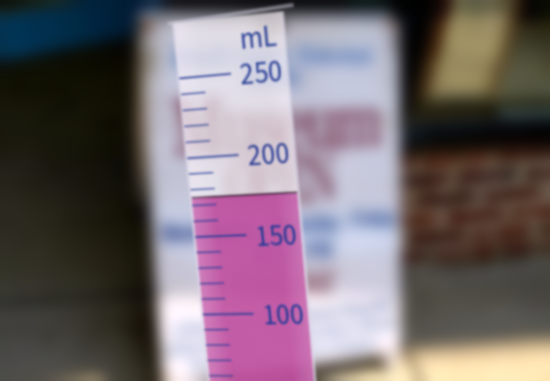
175 mL
